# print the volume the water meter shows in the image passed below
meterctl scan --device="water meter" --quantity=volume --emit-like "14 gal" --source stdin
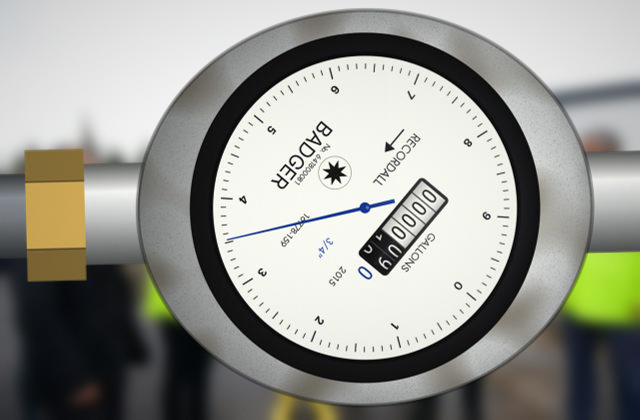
93.5 gal
